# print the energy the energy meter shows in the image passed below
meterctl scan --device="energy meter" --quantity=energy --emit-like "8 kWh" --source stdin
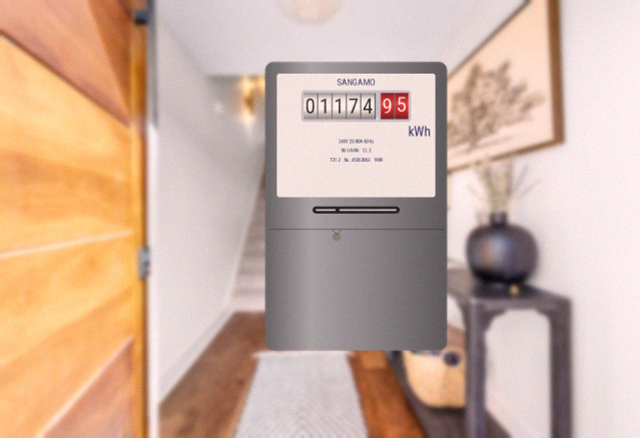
1174.95 kWh
